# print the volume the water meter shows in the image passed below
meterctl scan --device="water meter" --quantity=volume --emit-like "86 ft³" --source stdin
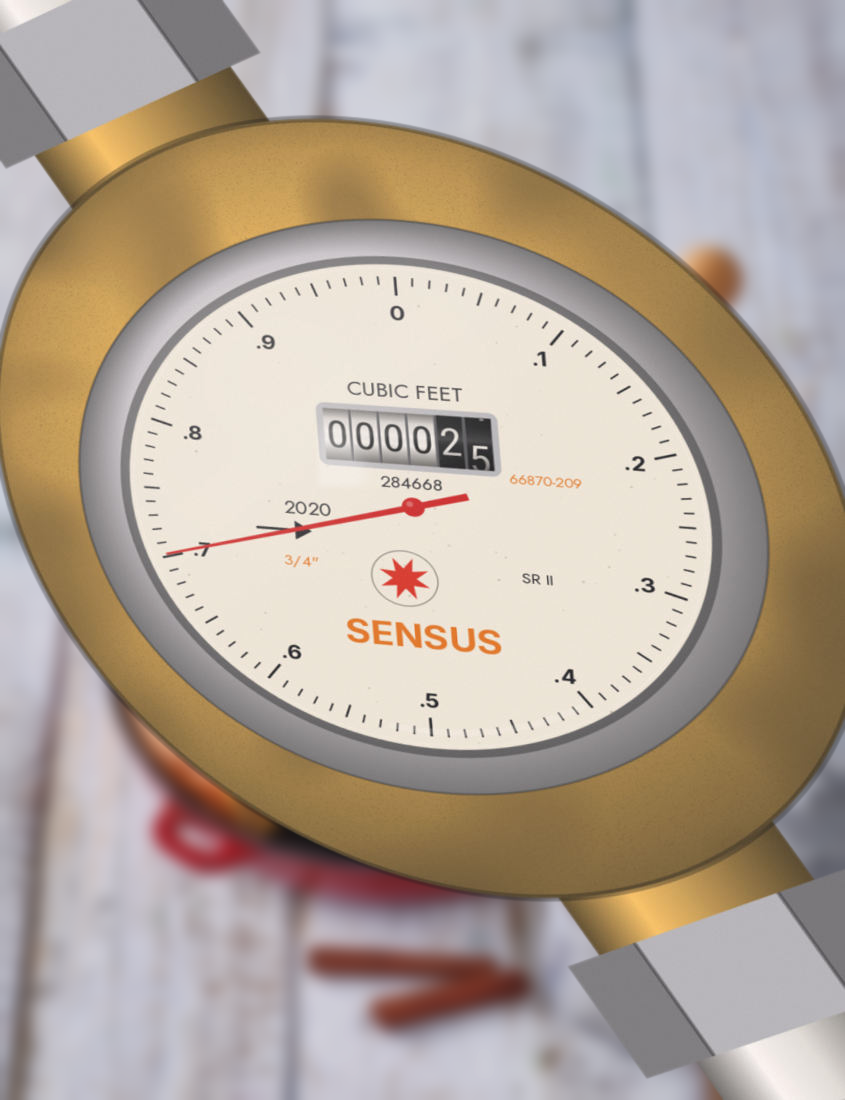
24.70 ft³
